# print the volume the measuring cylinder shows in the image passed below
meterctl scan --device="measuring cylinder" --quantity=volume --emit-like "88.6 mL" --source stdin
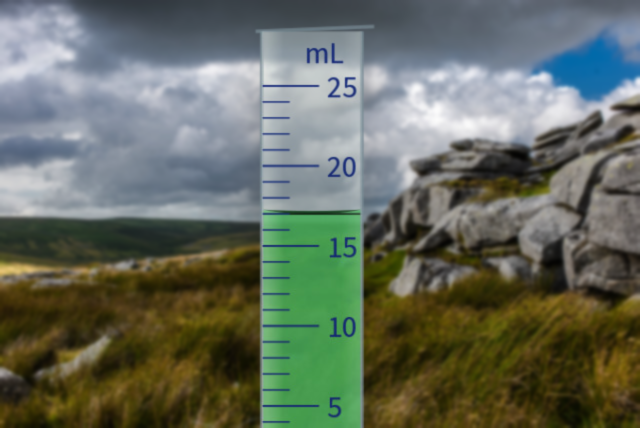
17 mL
